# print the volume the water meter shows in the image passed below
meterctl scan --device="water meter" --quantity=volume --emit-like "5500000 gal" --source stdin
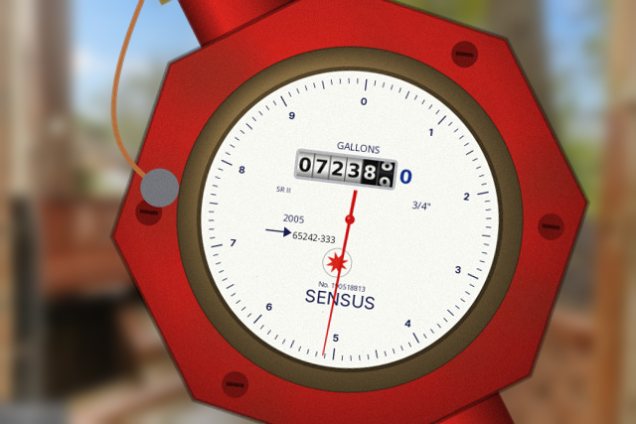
723885.1 gal
